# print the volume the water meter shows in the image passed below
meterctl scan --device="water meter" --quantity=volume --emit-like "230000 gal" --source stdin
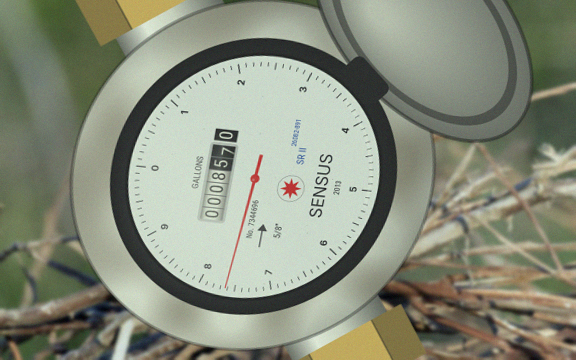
8567.6 gal
